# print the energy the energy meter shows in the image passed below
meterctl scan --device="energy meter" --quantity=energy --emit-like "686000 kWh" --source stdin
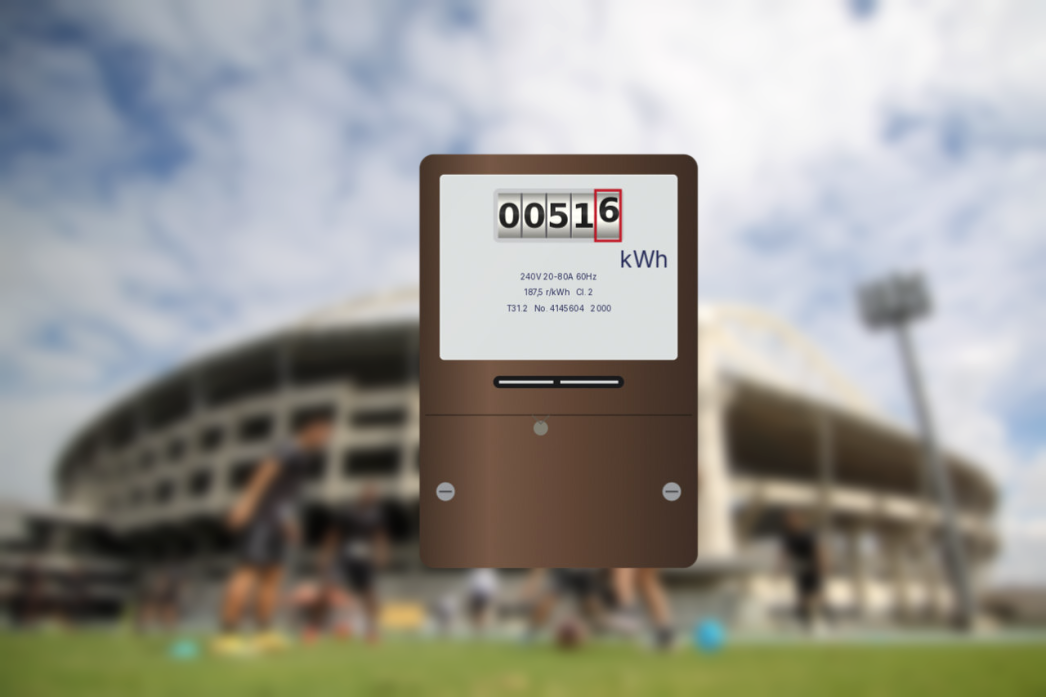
51.6 kWh
